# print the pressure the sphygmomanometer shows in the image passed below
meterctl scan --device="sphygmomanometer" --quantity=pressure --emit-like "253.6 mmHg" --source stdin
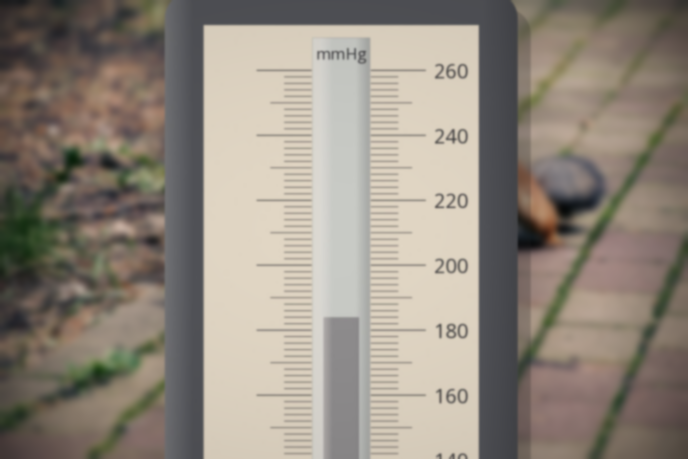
184 mmHg
